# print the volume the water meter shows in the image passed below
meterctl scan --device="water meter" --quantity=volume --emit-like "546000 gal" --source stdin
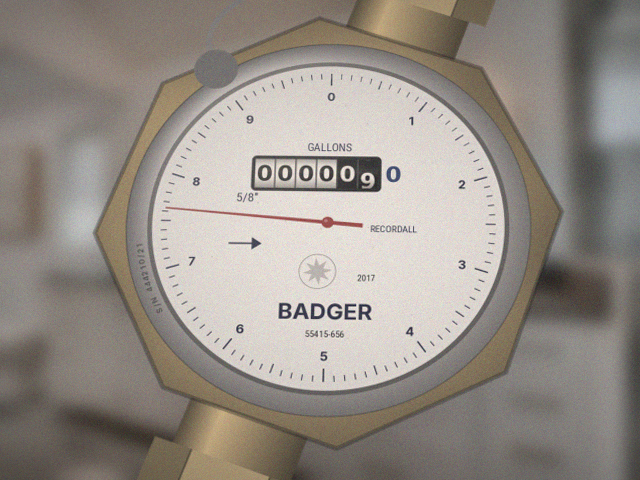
87.6 gal
